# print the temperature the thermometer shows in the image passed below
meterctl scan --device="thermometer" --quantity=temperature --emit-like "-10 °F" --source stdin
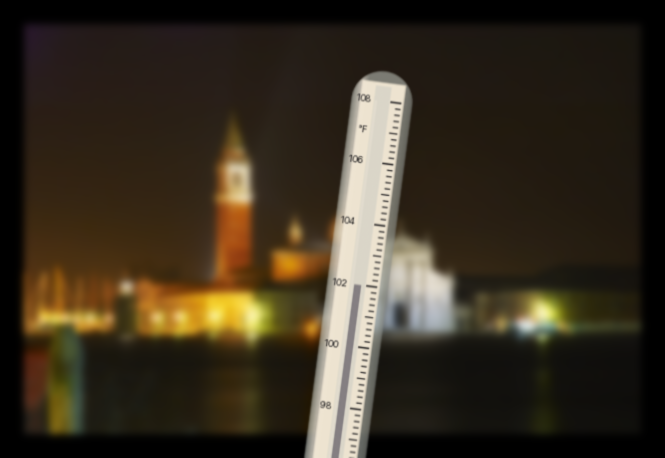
102 °F
